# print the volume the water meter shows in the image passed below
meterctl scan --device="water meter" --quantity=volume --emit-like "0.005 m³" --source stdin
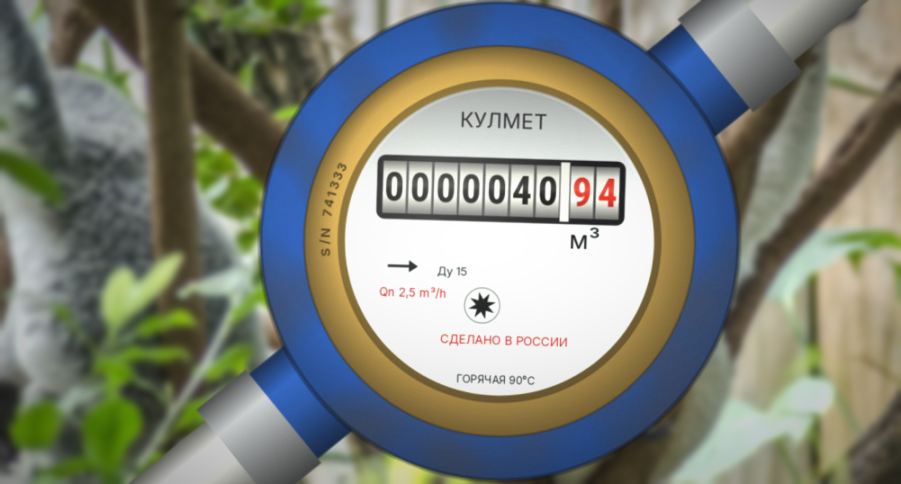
40.94 m³
